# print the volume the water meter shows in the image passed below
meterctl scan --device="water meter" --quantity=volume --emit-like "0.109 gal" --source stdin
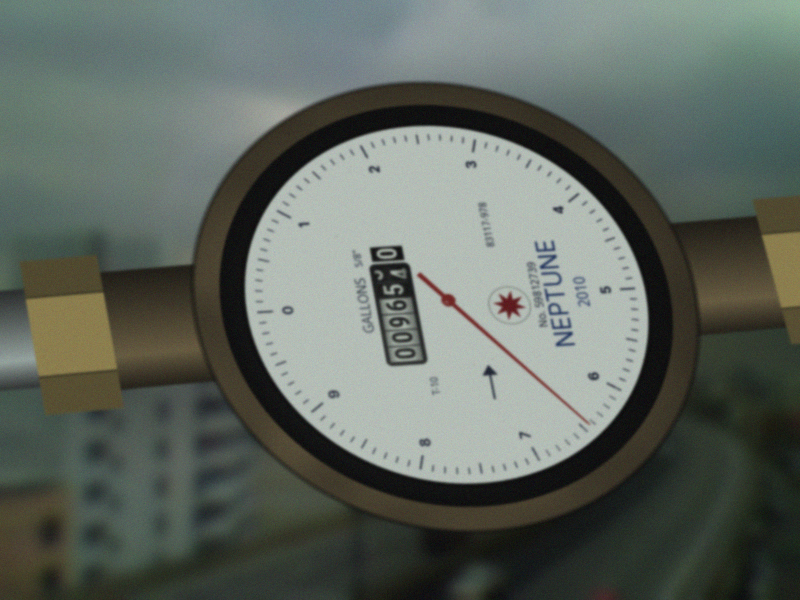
96536.4 gal
